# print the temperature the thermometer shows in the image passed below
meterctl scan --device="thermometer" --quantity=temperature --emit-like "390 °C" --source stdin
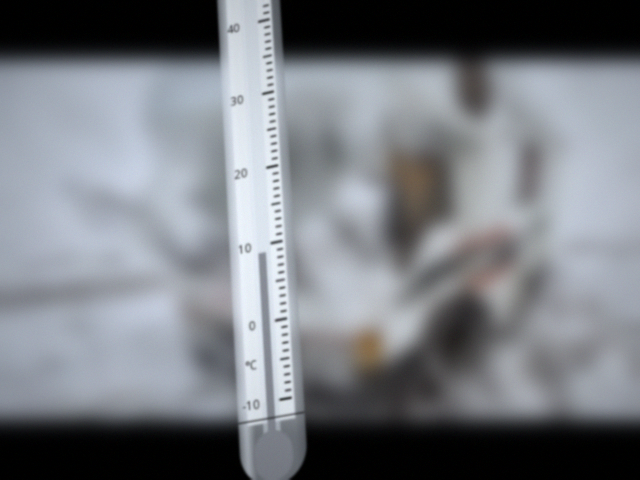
9 °C
